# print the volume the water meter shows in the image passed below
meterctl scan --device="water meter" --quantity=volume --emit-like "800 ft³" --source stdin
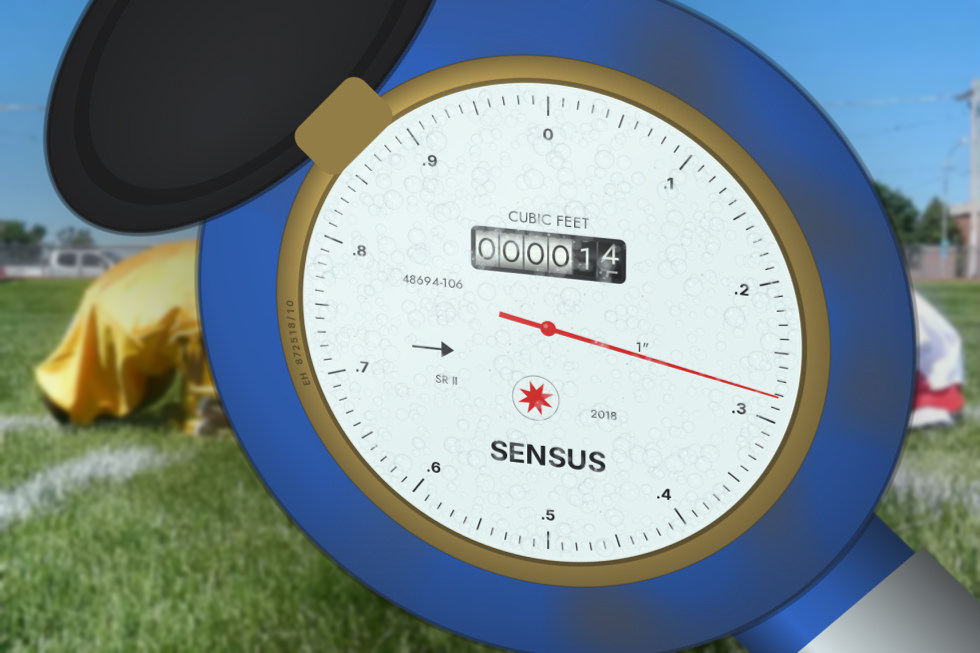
14.28 ft³
